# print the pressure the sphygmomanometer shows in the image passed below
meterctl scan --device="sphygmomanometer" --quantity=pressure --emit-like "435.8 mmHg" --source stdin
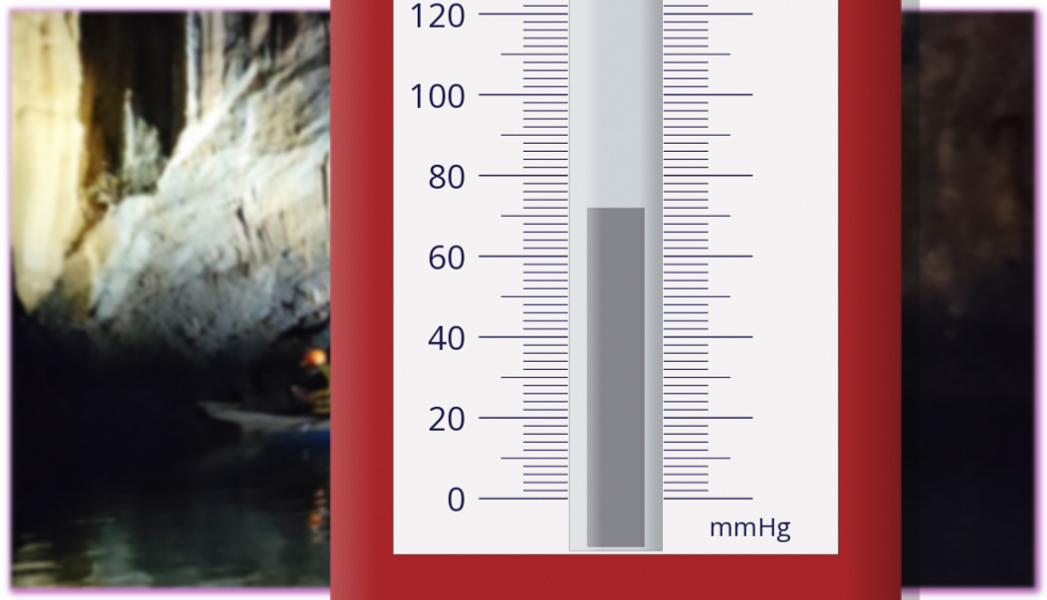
72 mmHg
